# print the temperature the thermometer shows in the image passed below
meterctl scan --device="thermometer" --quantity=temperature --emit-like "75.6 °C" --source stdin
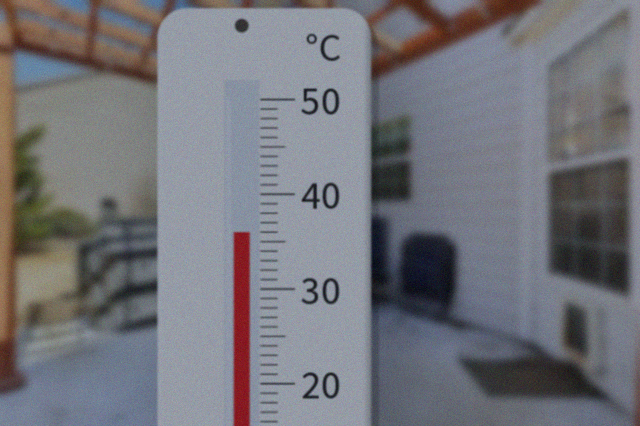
36 °C
